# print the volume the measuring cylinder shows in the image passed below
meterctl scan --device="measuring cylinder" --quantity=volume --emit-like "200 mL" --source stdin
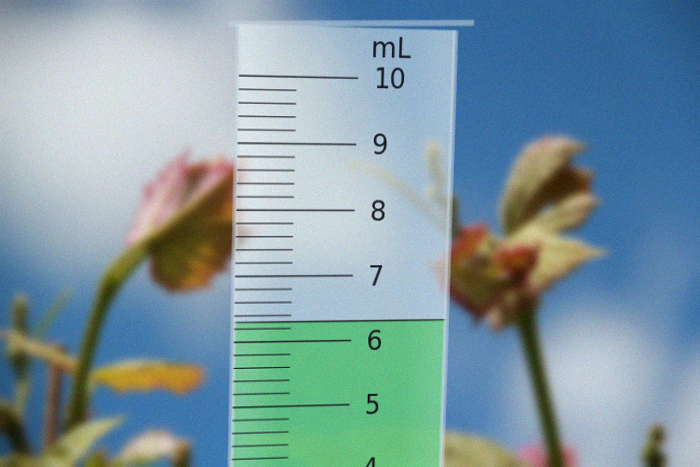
6.3 mL
